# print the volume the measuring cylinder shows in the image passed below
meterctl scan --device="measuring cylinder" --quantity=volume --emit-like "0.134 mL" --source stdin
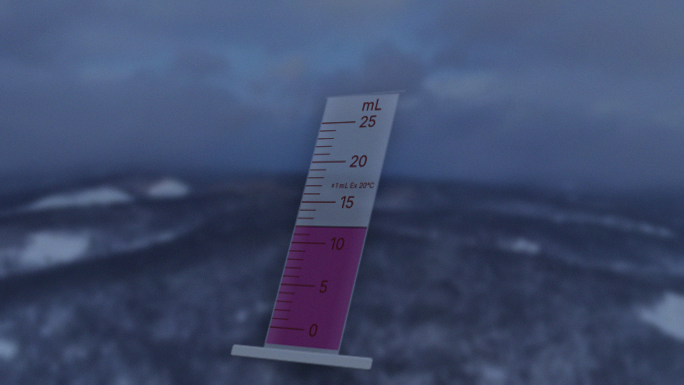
12 mL
